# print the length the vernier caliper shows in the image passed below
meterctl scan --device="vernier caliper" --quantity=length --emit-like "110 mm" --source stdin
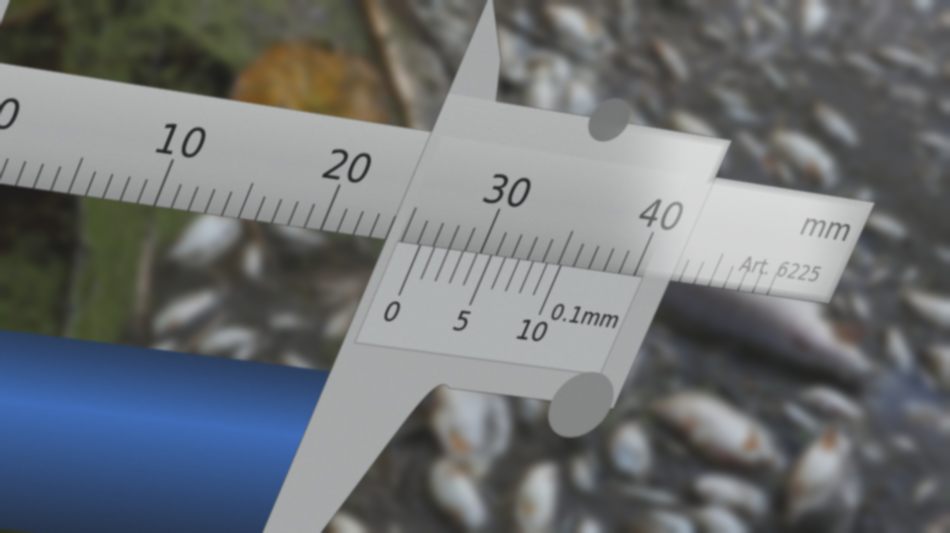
26.2 mm
